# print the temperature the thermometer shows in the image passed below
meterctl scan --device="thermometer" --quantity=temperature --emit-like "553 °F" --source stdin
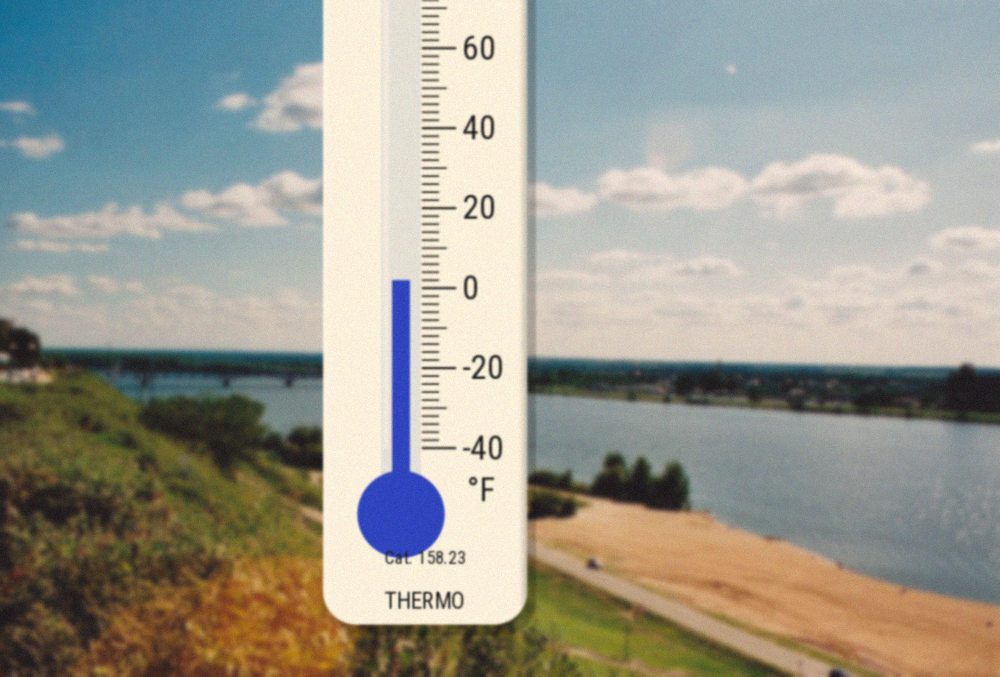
2 °F
